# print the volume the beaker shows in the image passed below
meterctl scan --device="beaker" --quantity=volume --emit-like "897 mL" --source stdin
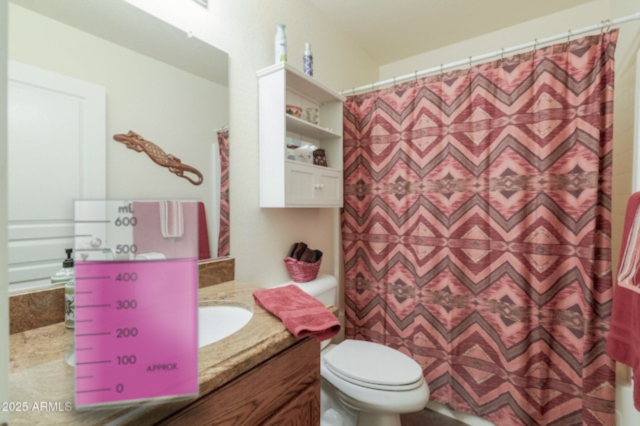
450 mL
